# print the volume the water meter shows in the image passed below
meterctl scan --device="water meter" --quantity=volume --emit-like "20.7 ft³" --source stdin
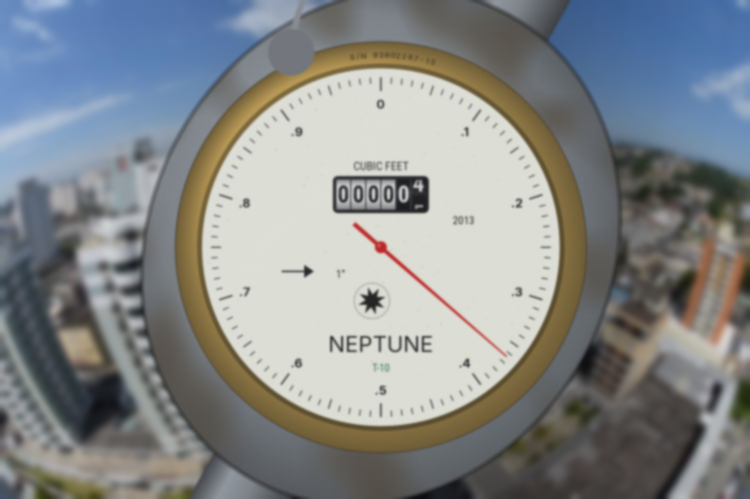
4.36 ft³
